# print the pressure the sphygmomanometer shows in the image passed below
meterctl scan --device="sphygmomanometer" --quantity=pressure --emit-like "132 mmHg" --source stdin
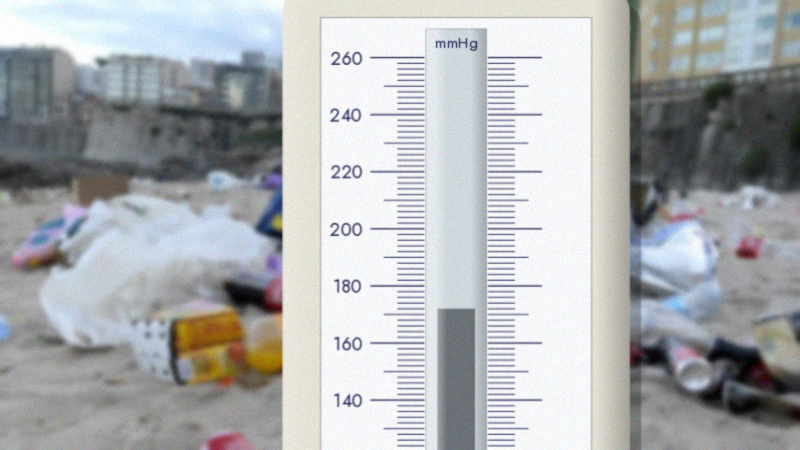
172 mmHg
